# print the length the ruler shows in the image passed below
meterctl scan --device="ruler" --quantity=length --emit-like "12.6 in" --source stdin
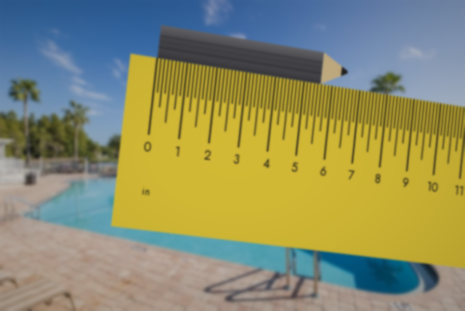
6.5 in
